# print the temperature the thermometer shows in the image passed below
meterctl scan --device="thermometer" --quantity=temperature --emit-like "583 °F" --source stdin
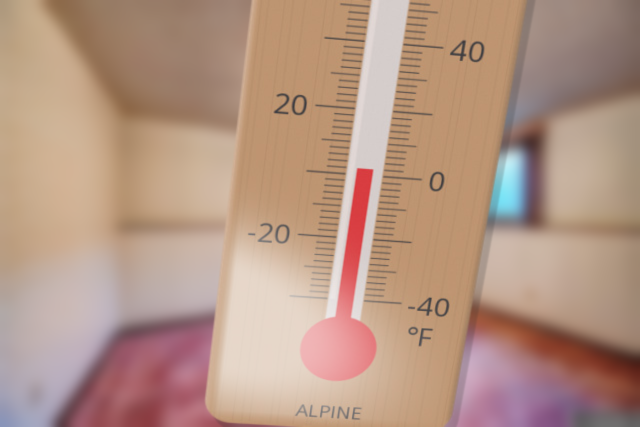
2 °F
